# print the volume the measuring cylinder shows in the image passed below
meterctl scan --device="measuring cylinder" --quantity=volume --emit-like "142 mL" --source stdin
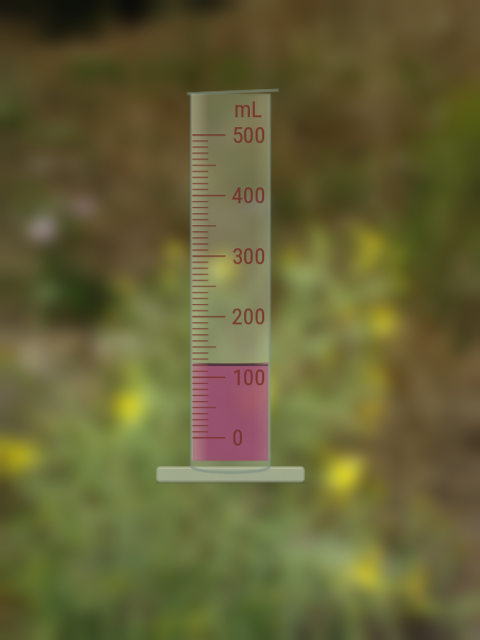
120 mL
